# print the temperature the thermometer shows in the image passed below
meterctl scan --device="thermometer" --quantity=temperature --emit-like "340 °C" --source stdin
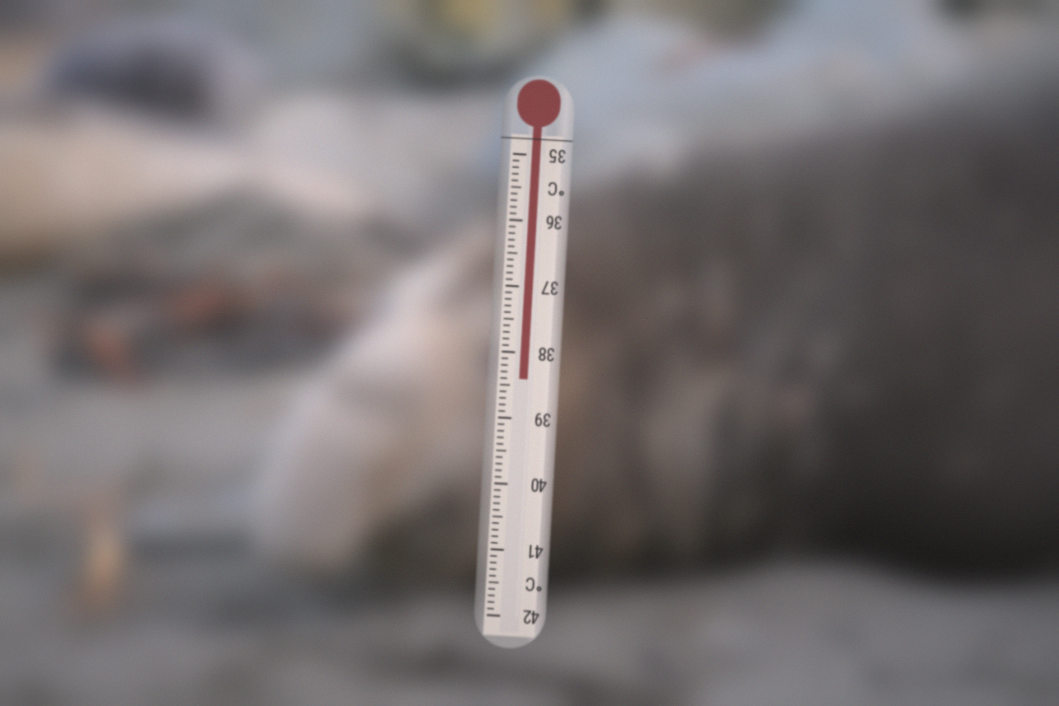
38.4 °C
